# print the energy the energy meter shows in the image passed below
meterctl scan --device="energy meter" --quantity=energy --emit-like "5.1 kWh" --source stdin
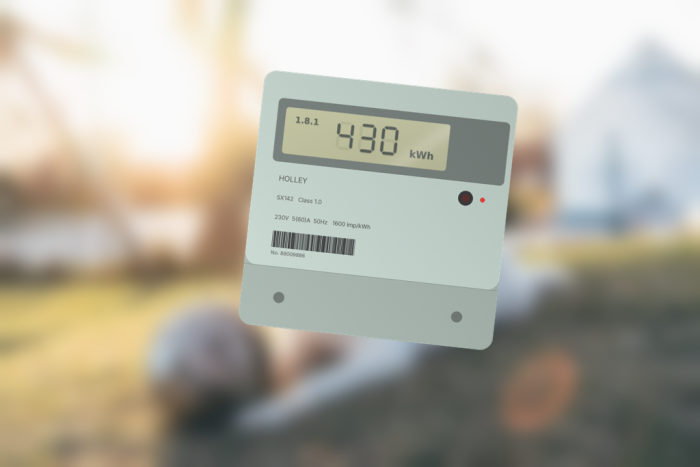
430 kWh
